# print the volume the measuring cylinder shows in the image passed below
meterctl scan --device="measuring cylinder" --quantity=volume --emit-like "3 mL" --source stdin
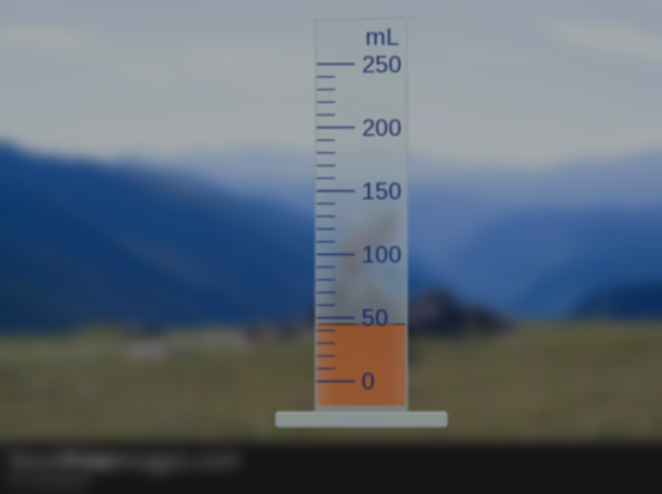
45 mL
